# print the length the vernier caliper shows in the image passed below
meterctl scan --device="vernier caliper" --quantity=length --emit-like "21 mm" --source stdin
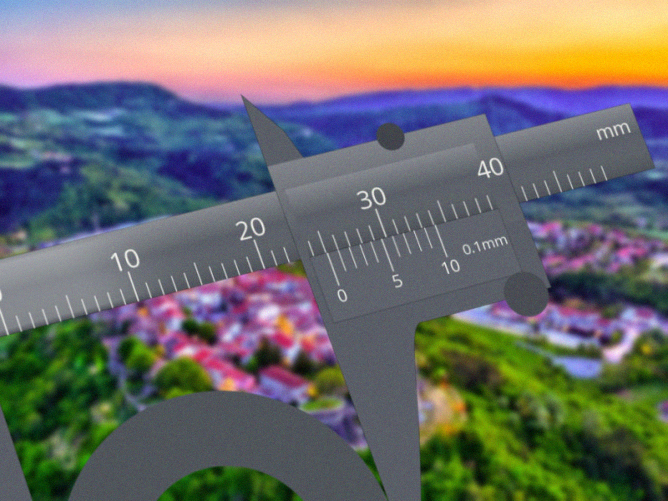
25.1 mm
